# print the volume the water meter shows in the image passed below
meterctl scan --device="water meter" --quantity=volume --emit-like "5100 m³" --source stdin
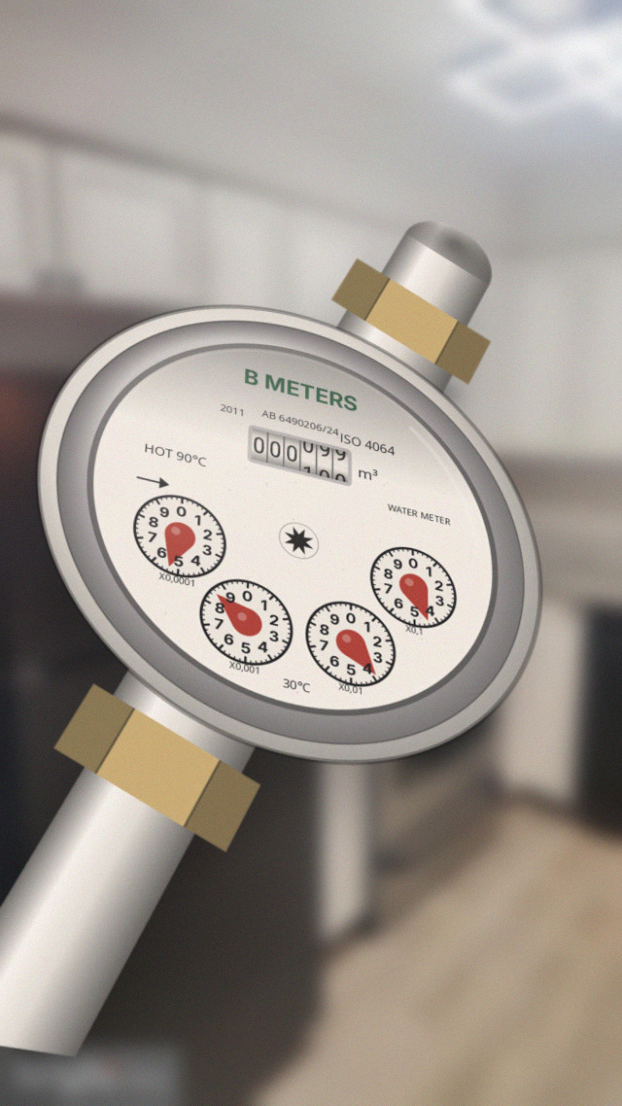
99.4385 m³
